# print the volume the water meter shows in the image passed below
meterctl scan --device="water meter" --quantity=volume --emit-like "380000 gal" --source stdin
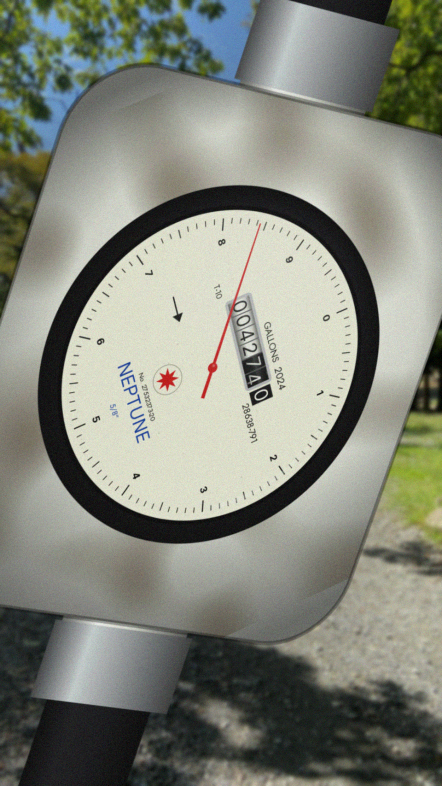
42738.4 gal
